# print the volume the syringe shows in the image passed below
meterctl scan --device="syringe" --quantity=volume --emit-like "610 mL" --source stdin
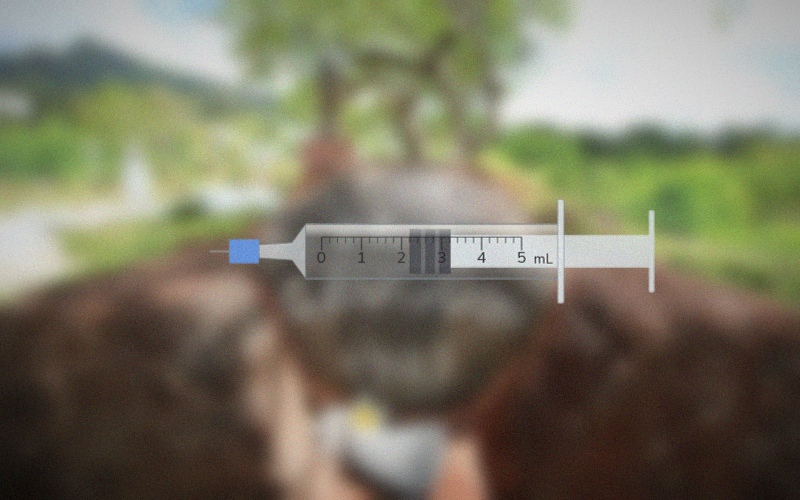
2.2 mL
